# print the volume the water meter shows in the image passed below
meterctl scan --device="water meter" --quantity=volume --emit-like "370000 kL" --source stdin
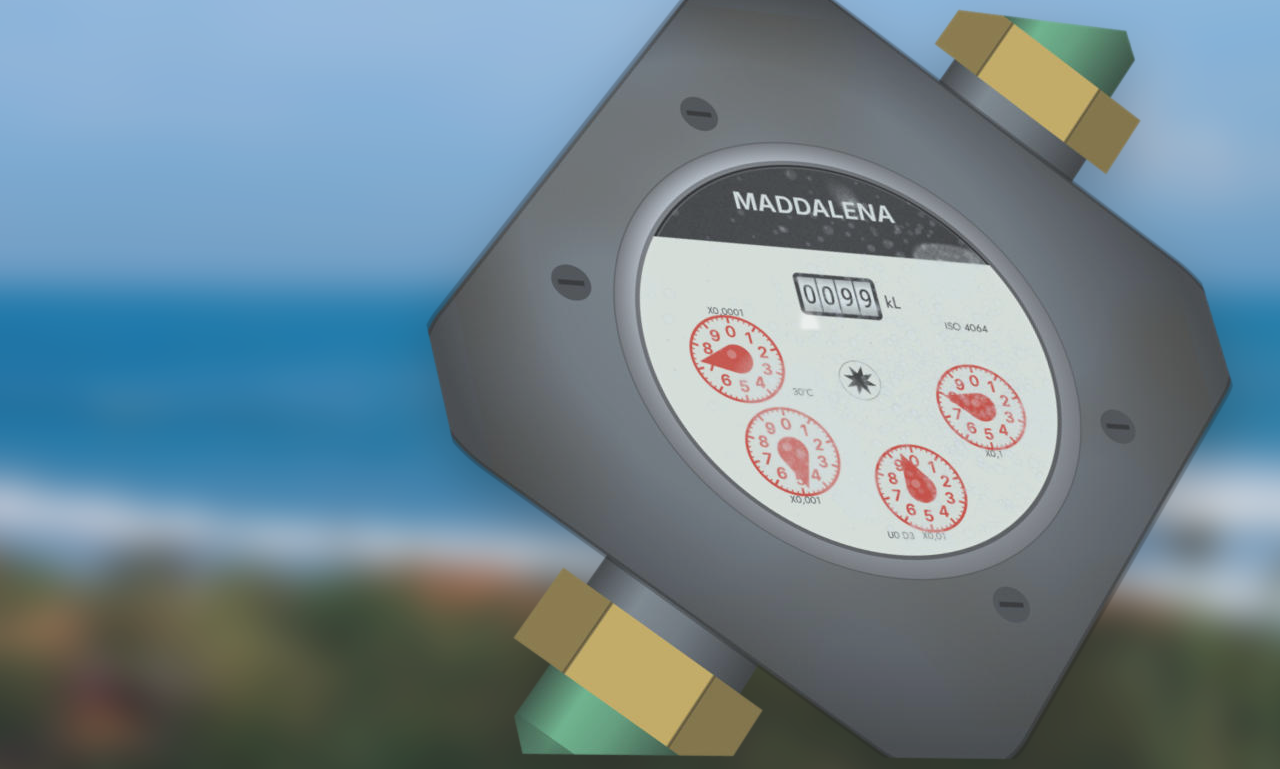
99.7947 kL
